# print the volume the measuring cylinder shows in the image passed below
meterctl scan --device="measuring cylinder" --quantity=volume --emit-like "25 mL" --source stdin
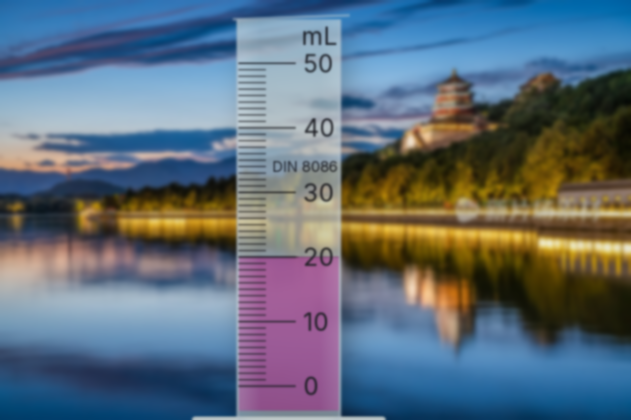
20 mL
